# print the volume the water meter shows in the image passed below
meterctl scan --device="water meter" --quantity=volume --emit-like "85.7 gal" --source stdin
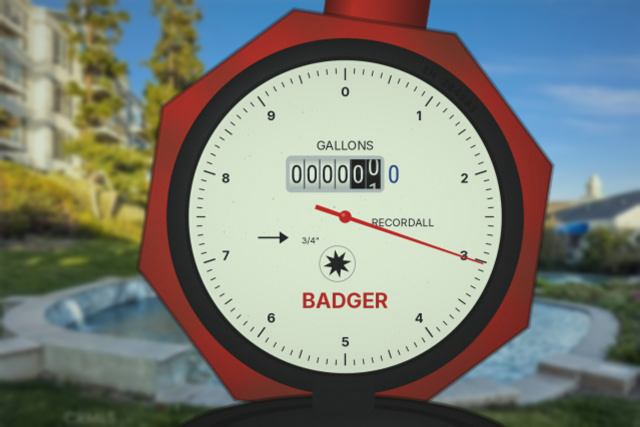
3.0 gal
